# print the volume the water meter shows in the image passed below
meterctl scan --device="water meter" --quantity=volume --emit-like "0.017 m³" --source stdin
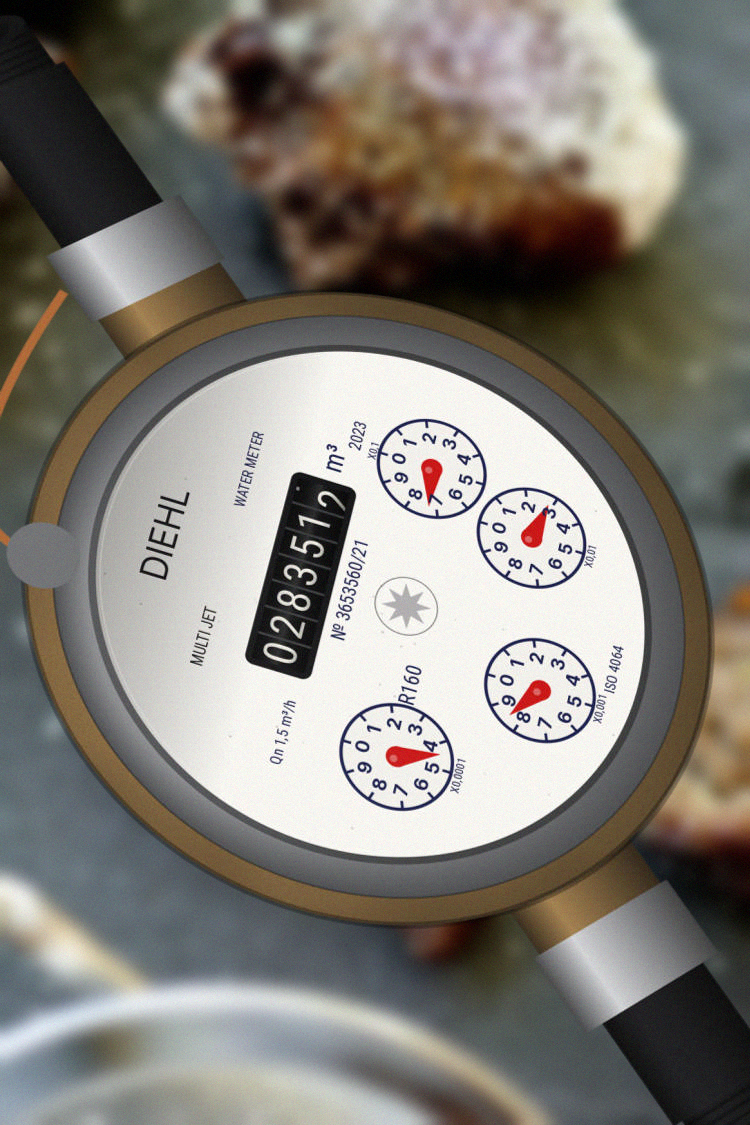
283511.7284 m³
